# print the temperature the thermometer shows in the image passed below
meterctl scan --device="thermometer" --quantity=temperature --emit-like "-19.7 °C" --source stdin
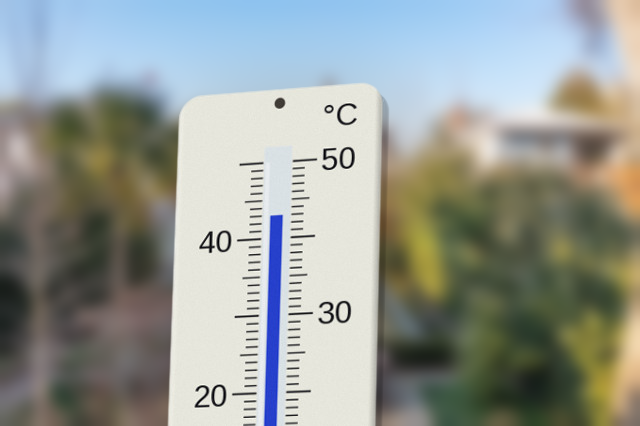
43 °C
